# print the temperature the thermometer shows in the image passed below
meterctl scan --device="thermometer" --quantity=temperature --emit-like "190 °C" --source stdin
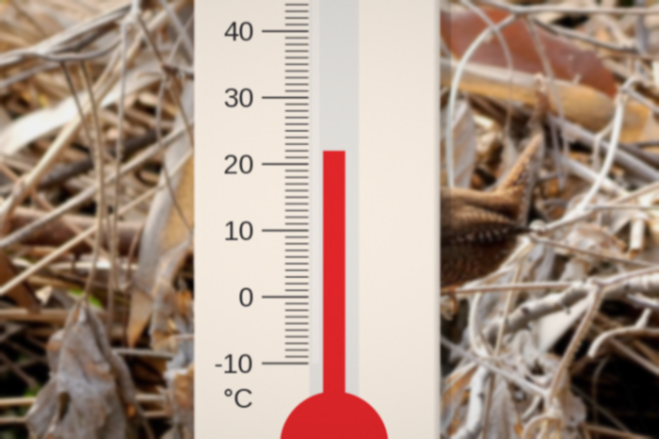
22 °C
